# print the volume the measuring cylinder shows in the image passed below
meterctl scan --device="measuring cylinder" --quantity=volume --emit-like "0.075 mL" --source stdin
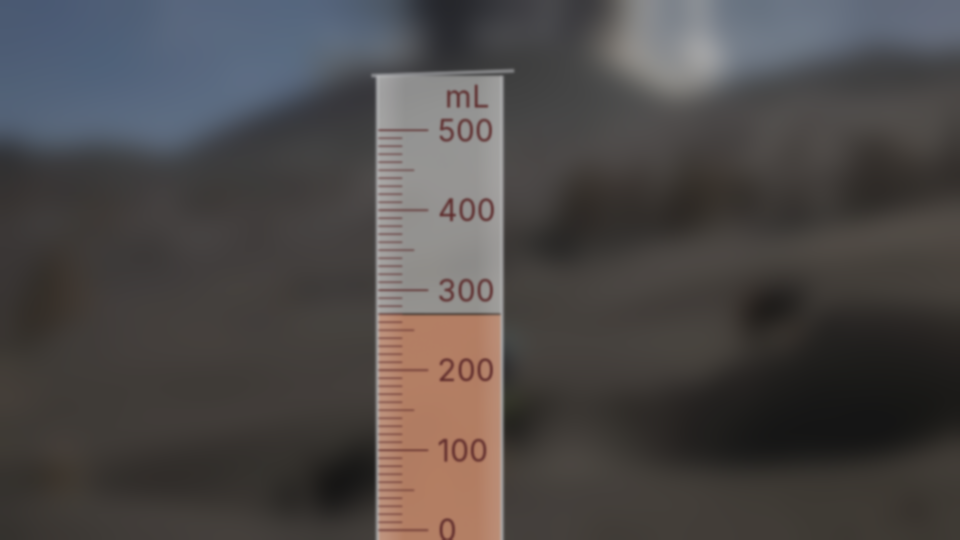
270 mL
